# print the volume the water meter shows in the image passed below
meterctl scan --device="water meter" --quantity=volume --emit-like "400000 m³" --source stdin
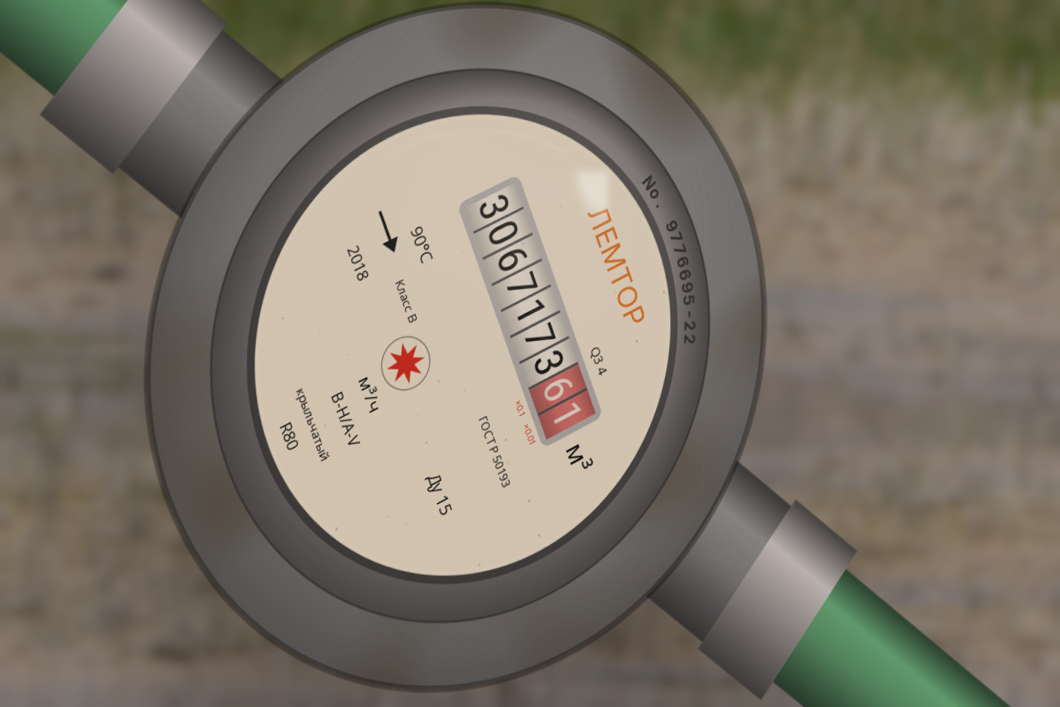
3067173.61 m³
